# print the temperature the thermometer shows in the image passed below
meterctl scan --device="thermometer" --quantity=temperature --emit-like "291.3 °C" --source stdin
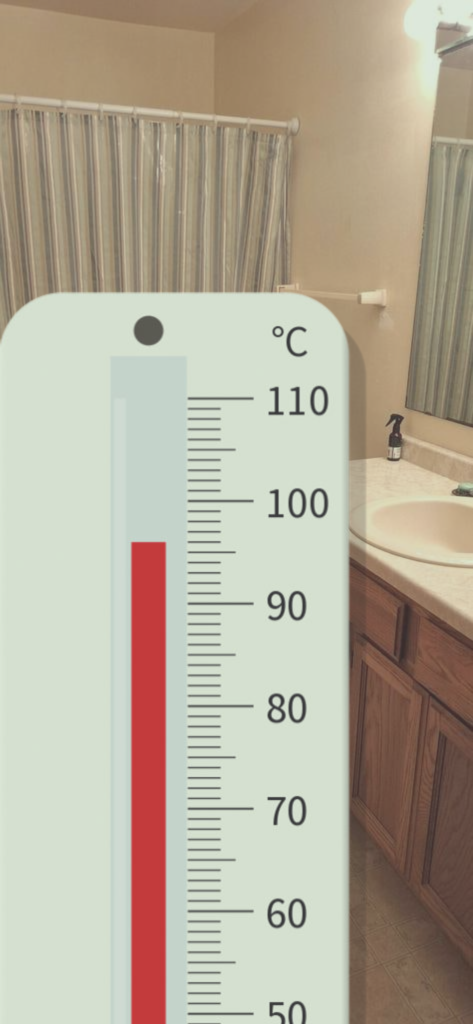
96 °C
